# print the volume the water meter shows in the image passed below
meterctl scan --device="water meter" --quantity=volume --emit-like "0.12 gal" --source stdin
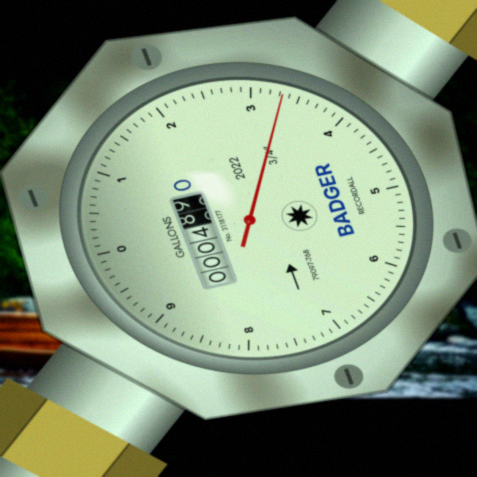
4893.3 gal
